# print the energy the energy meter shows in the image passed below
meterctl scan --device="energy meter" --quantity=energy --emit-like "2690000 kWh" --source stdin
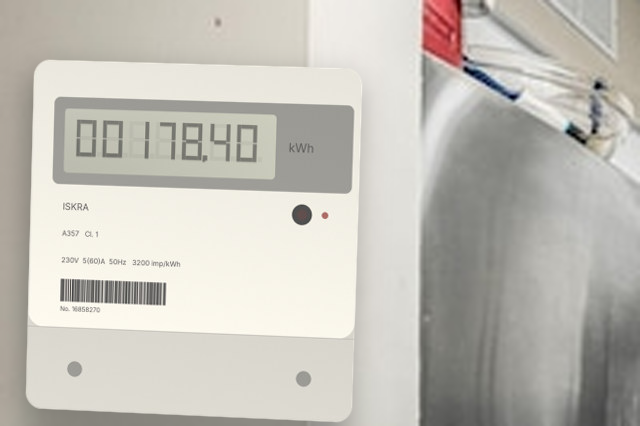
178.40 kWh
